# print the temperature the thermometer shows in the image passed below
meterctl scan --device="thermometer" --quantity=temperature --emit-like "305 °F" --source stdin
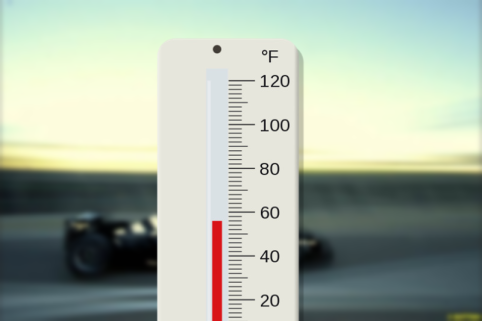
56 °F
